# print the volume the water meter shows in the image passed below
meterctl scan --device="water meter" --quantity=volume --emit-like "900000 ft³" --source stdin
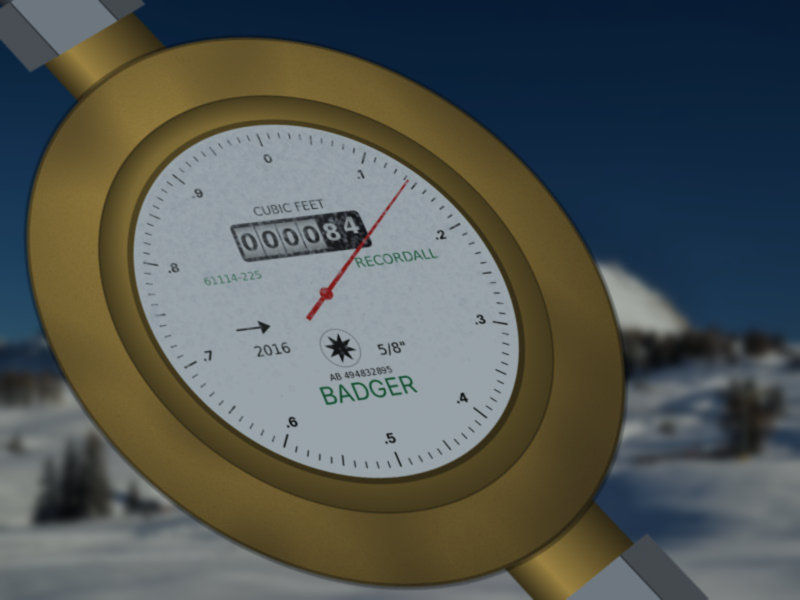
84.14 ft³
